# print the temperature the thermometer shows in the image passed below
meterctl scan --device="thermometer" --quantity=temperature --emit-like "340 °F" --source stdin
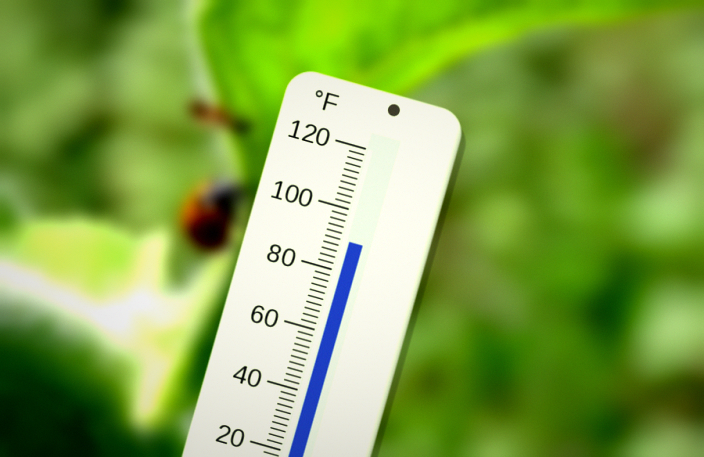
90 °F
